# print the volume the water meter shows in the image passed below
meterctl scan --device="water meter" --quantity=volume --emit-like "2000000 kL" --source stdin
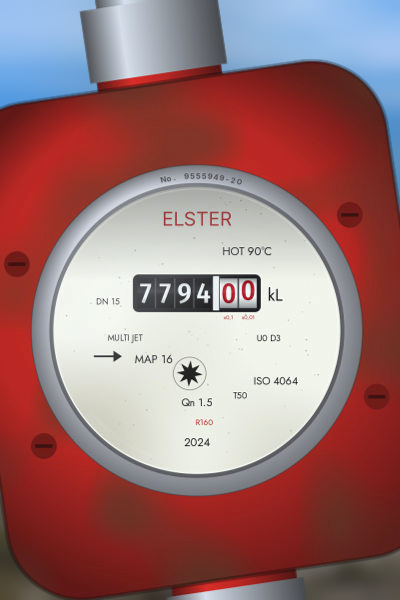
7794.00 kL
